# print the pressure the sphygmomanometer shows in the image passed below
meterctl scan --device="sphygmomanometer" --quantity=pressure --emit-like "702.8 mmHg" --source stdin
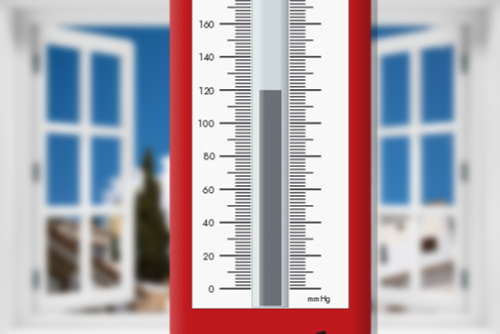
120 mmHg
